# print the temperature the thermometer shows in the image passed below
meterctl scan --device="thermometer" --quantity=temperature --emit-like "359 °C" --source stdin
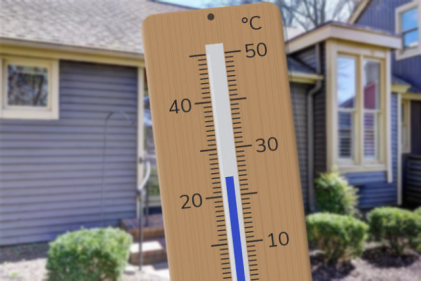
24 °C
